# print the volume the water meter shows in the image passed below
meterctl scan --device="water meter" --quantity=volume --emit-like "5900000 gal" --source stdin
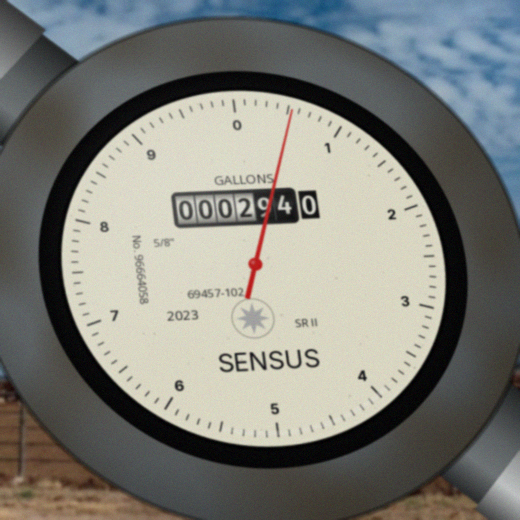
2940.5 gal
